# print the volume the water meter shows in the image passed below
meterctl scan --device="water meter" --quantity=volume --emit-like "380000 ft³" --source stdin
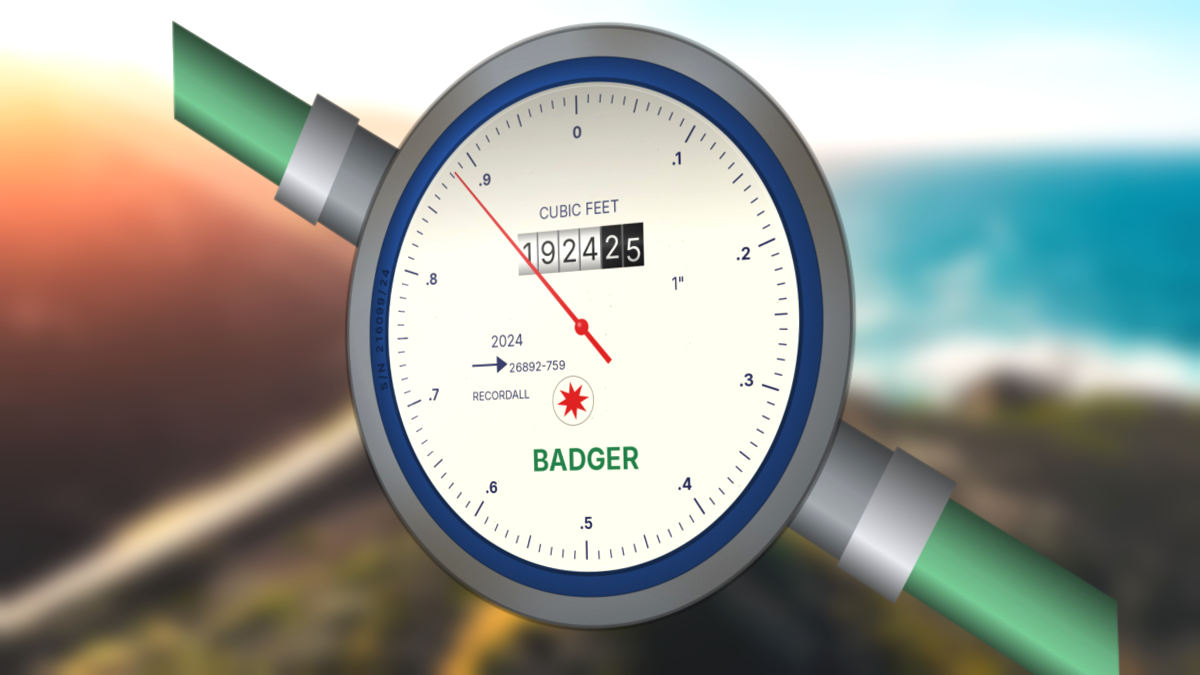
192424.88 ft³
